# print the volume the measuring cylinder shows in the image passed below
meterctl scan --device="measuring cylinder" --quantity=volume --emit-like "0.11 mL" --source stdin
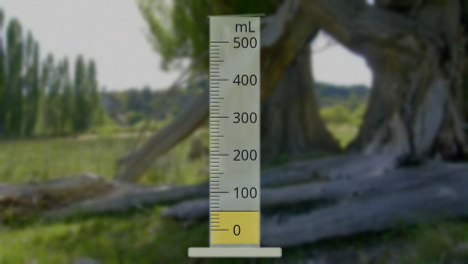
50 mL
